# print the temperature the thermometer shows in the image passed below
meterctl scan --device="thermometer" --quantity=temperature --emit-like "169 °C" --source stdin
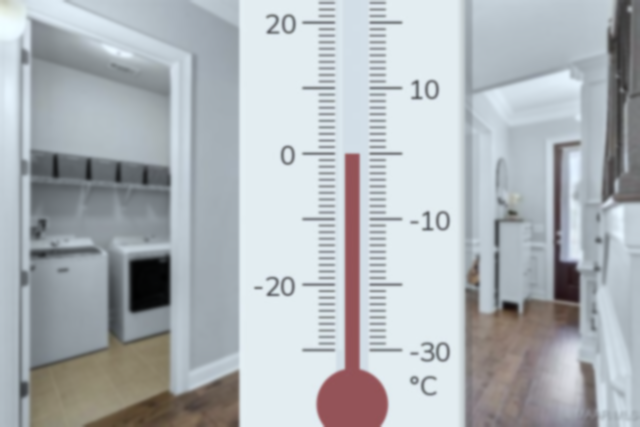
0 °C
